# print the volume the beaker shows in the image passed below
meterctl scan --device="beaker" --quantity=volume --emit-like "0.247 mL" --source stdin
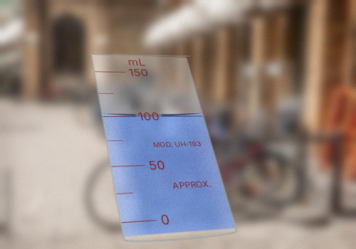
100 mL
